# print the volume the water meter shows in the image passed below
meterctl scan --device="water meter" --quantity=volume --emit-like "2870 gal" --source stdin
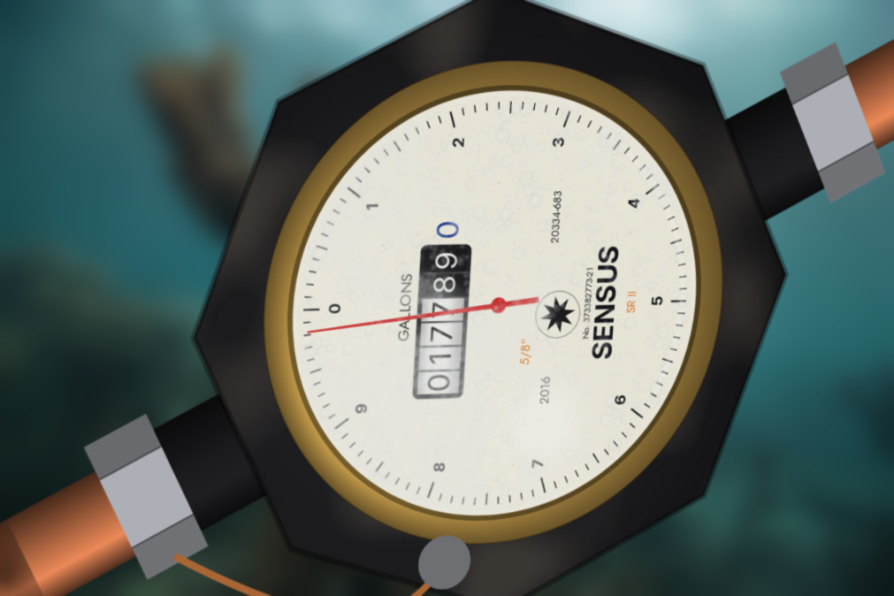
177889.8 gal
